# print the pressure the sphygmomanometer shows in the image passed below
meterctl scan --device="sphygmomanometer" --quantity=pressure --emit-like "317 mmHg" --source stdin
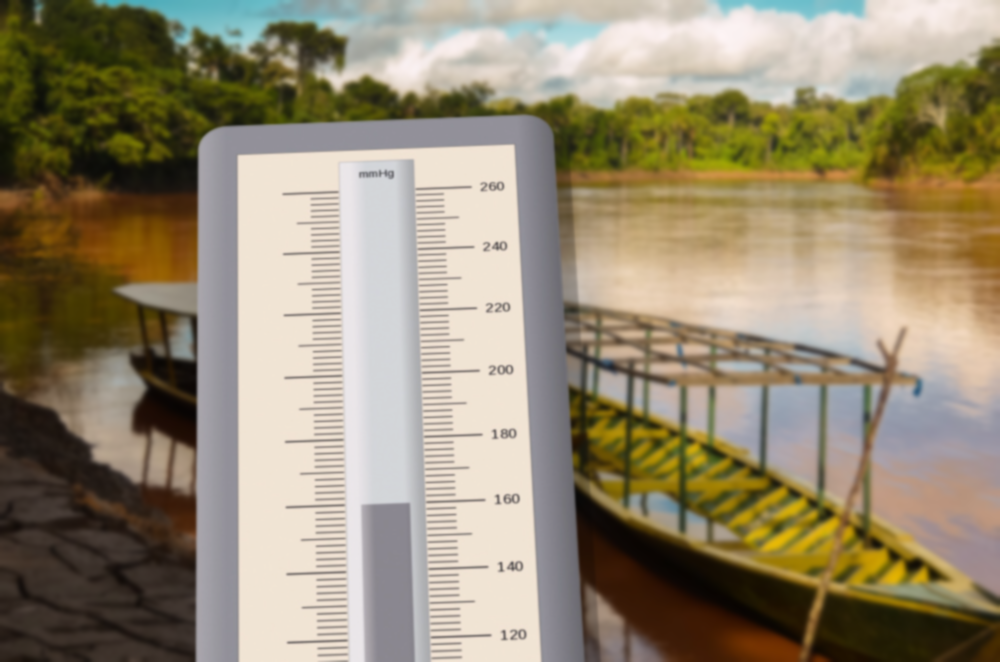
160 mmHg
